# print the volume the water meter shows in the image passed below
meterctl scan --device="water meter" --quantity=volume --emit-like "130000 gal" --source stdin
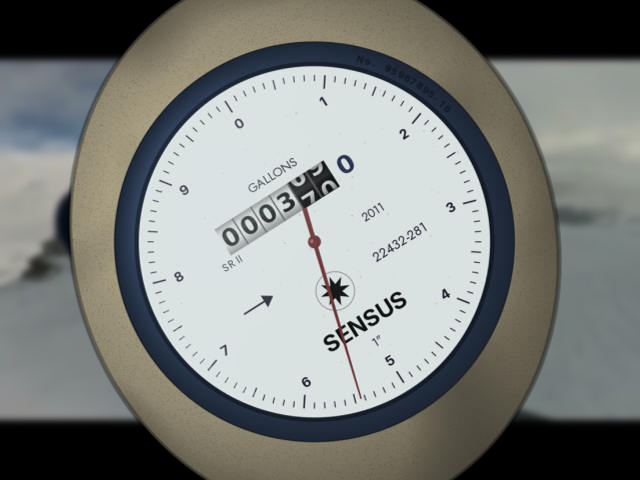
3695.4 gal
